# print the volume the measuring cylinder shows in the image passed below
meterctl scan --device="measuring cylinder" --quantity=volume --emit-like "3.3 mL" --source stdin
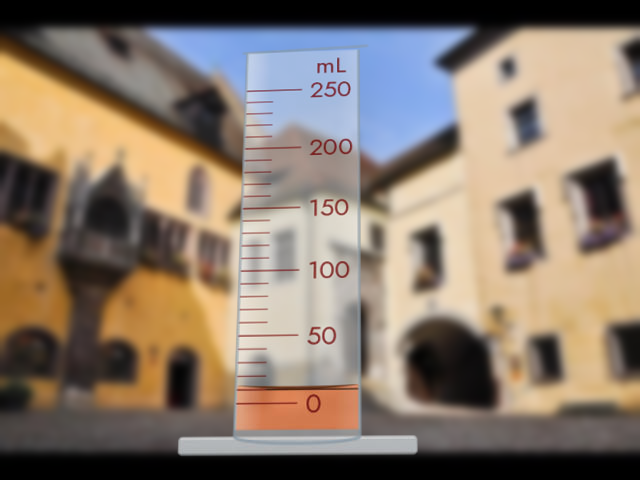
10 mL
